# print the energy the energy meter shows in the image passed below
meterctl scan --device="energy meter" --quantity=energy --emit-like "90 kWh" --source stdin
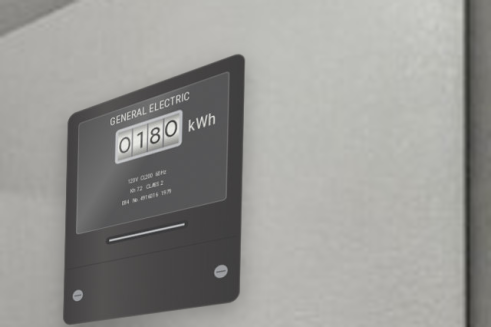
180 kWh
